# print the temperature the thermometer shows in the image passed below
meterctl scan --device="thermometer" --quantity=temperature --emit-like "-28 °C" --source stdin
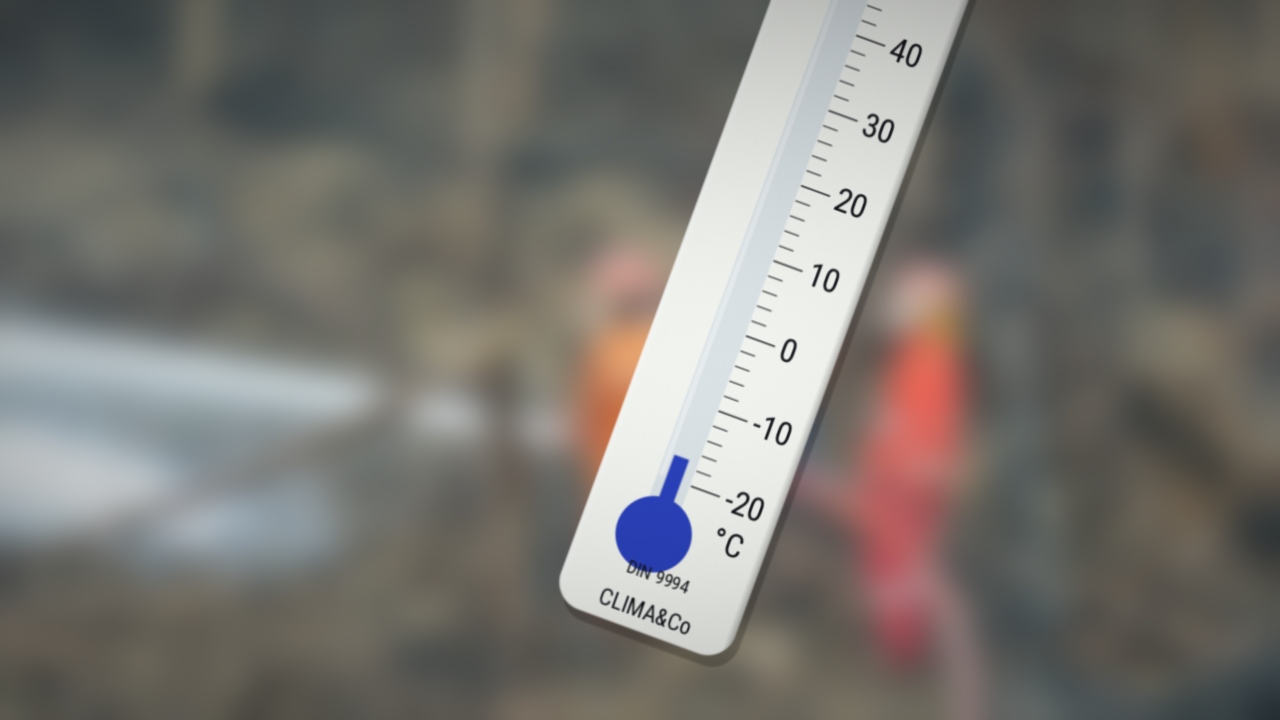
-17 °C
